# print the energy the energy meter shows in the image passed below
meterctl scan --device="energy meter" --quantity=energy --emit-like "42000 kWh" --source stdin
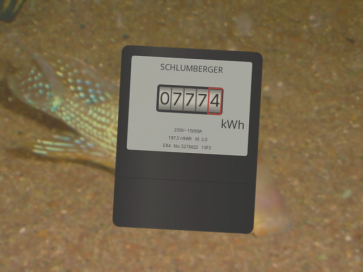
777.4 kWh
